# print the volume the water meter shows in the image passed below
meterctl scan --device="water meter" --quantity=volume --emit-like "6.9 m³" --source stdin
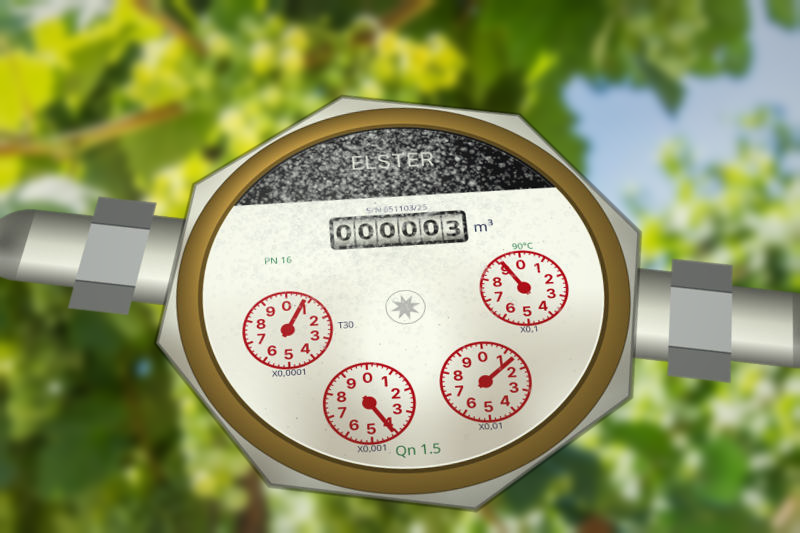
2.9140 m³
